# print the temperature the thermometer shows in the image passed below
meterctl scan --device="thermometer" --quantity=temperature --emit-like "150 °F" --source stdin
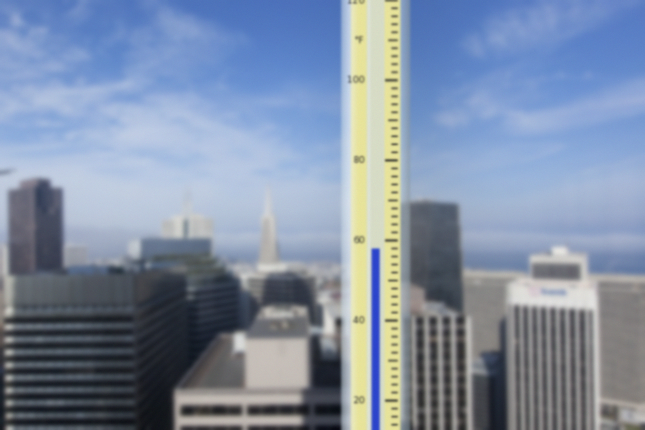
58 °F
